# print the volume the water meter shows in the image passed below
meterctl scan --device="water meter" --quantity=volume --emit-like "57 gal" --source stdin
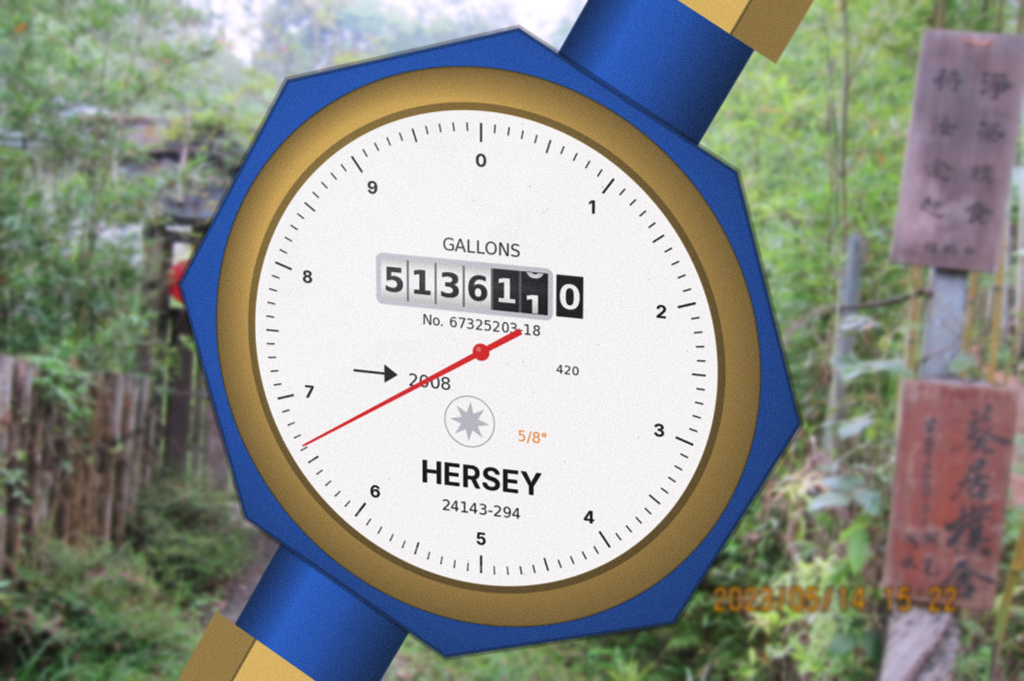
5136106.6 gal
